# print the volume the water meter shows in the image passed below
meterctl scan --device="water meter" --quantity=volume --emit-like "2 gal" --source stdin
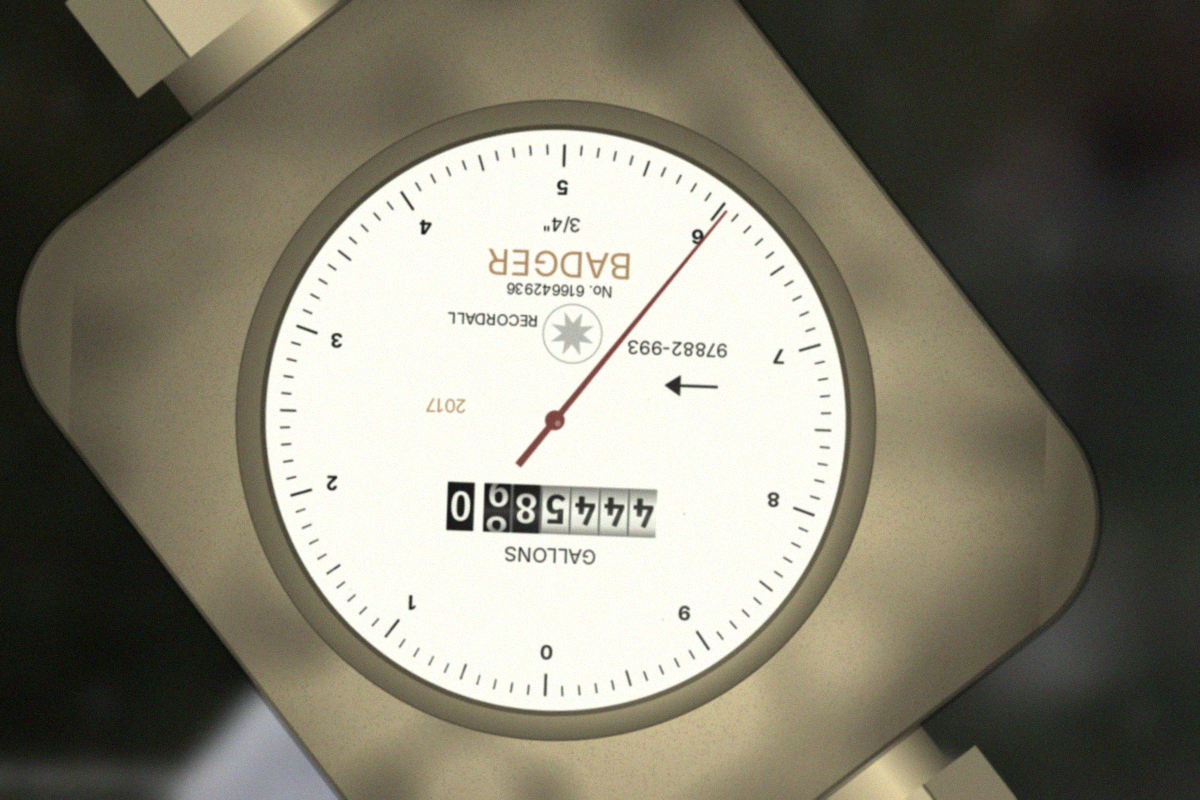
4445886.0 gal
